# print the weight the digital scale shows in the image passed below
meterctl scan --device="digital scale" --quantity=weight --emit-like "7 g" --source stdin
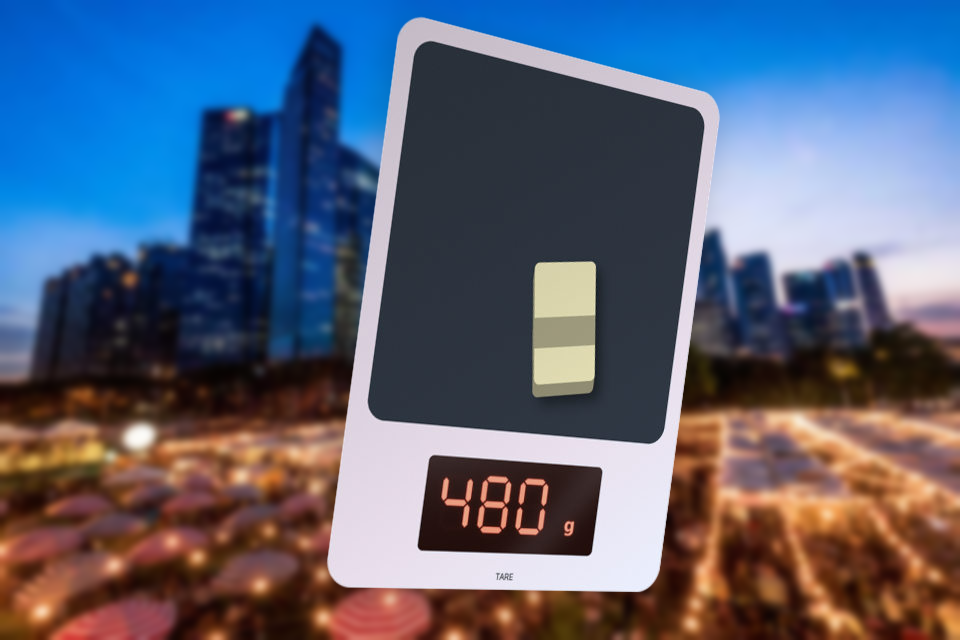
480 g
